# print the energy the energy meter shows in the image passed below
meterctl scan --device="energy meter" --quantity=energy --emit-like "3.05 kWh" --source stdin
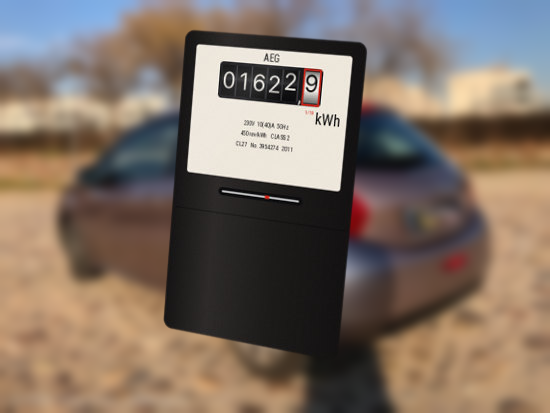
1622.9 kWh
